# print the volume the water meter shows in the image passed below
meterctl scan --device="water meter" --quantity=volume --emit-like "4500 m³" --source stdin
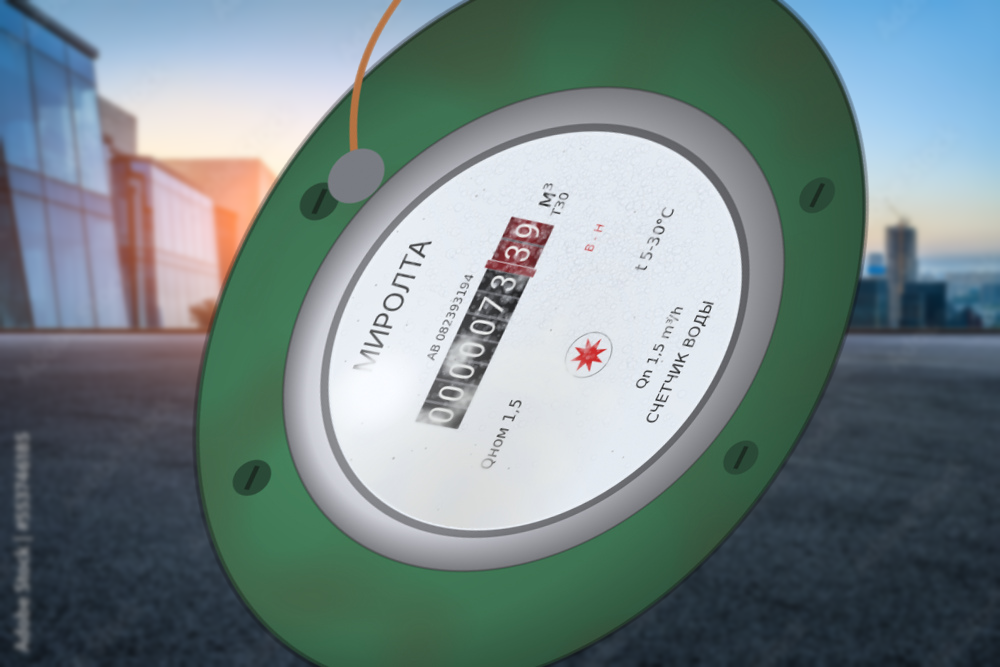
73.39 m³
